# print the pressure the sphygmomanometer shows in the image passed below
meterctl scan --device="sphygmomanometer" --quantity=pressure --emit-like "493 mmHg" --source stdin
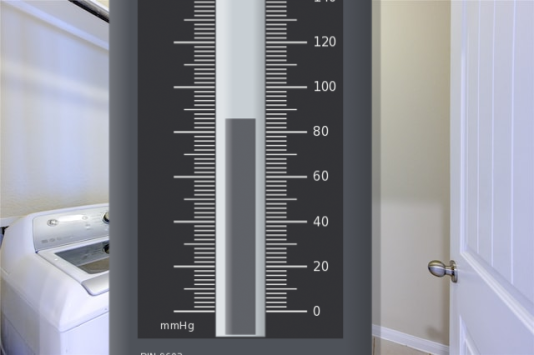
86 mmHg
